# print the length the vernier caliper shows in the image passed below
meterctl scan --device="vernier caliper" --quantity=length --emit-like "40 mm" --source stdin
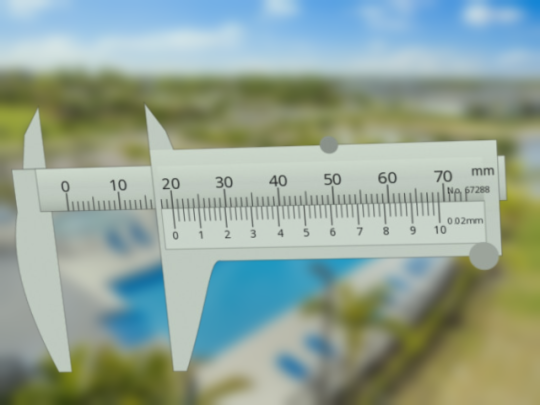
20.0 mm
